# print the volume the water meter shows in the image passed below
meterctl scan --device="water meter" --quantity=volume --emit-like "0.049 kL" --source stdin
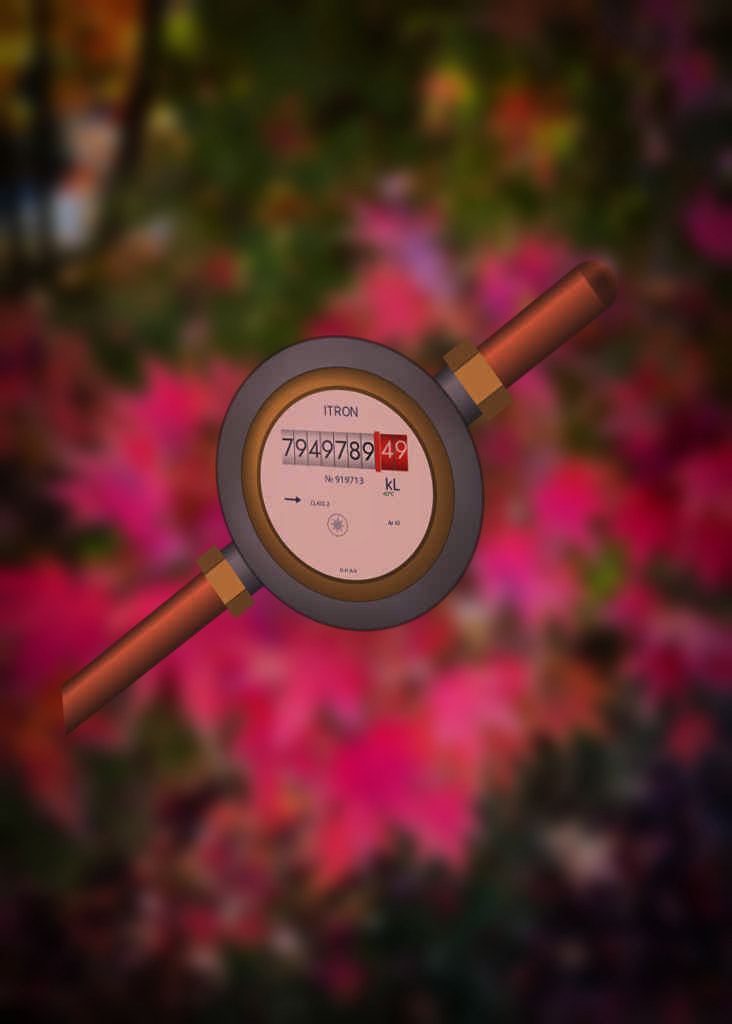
7949789.49 kL
